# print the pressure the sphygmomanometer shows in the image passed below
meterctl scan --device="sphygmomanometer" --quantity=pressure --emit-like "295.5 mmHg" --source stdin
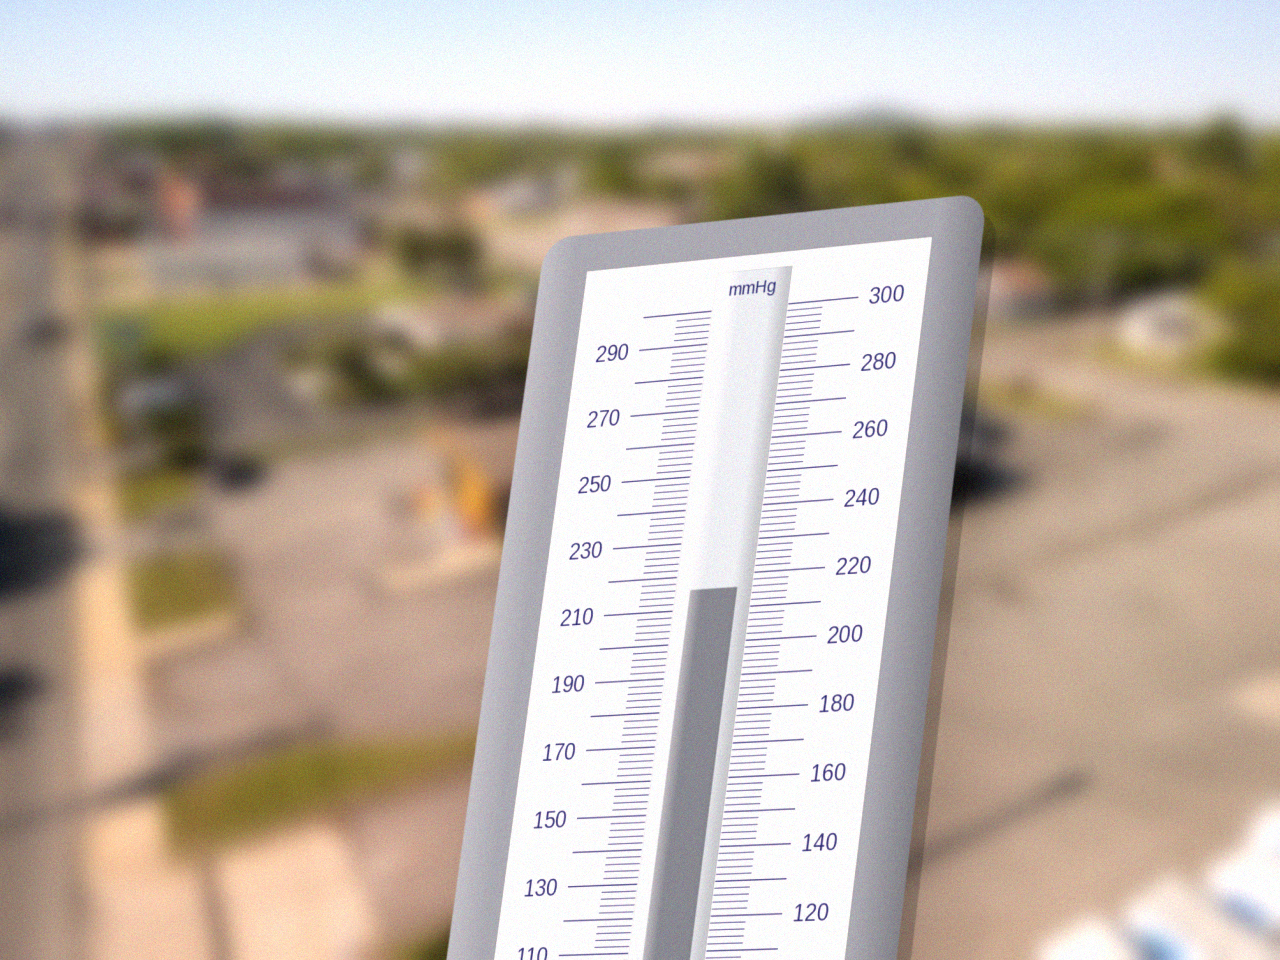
216 mmHg
